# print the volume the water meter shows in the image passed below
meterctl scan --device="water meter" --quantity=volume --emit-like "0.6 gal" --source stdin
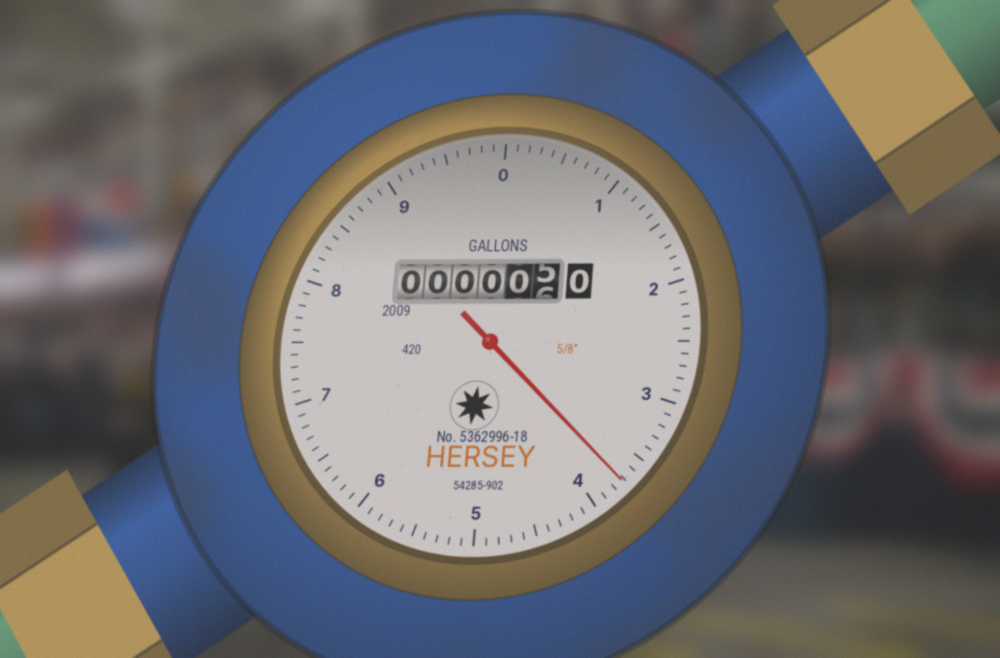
53.7 gal
